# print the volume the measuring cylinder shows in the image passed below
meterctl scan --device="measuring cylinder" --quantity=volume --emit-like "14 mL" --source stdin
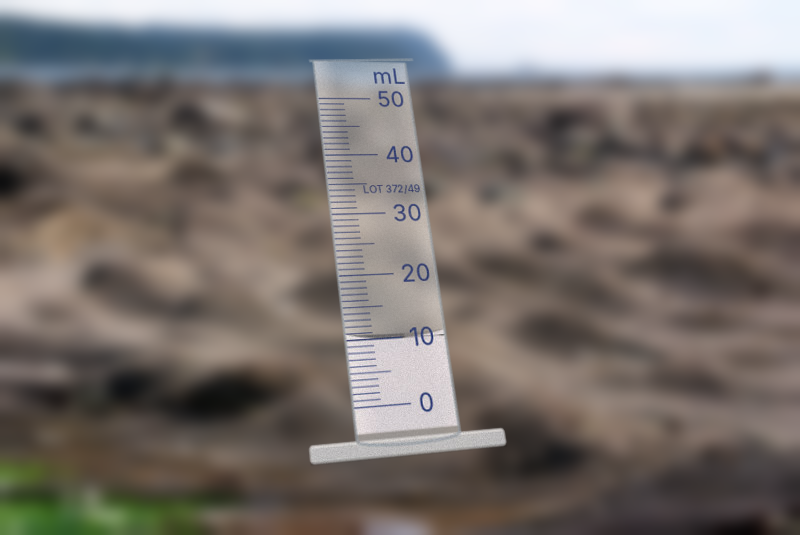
10 mL
